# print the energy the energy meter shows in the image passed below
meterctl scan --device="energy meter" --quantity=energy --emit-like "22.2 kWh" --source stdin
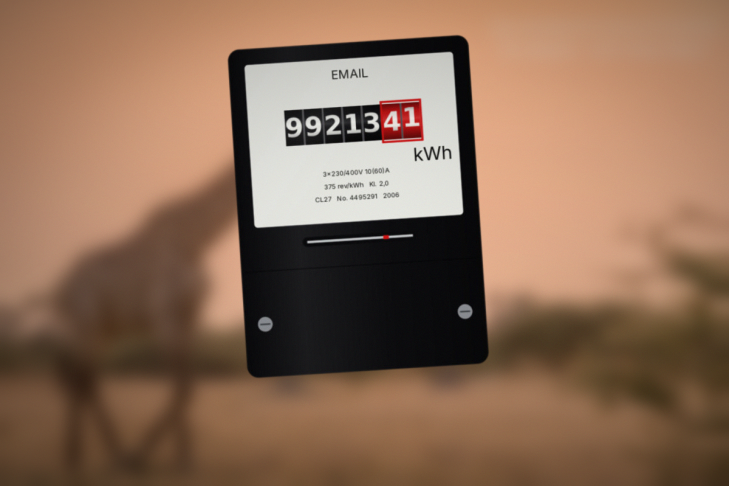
99213.41 kWh
